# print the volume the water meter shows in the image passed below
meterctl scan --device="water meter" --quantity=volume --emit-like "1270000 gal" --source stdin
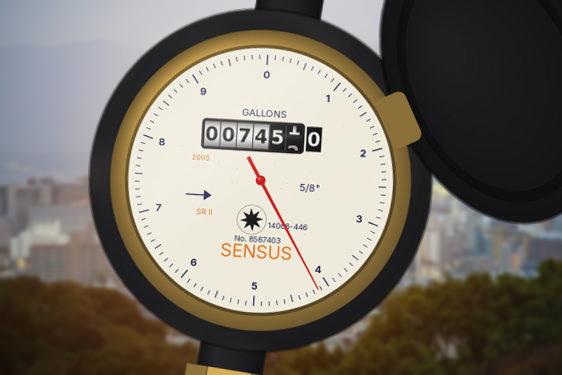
74514.1 gal
